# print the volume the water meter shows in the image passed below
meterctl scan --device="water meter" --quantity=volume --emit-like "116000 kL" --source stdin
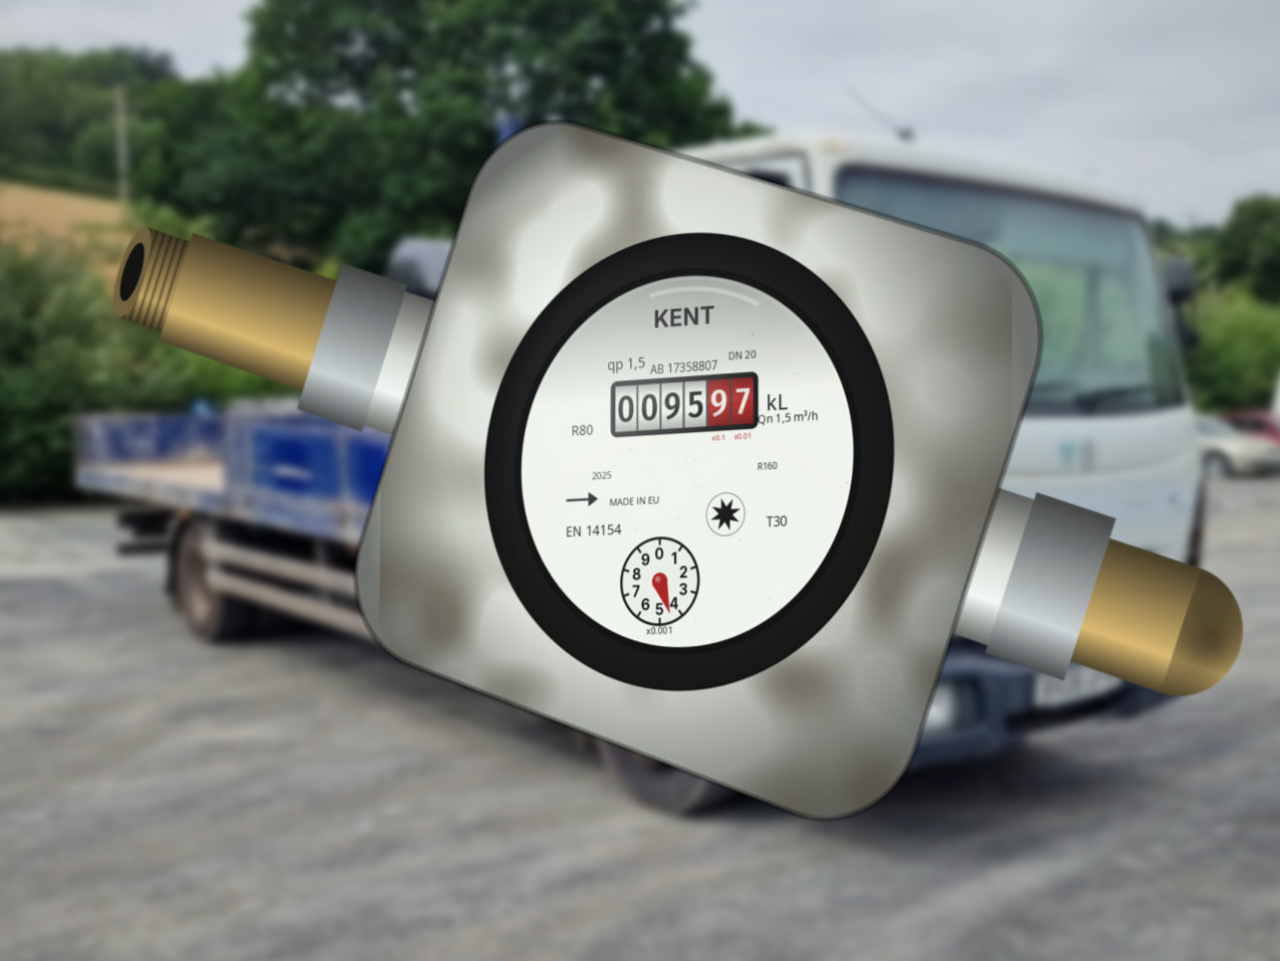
95.974 kL
